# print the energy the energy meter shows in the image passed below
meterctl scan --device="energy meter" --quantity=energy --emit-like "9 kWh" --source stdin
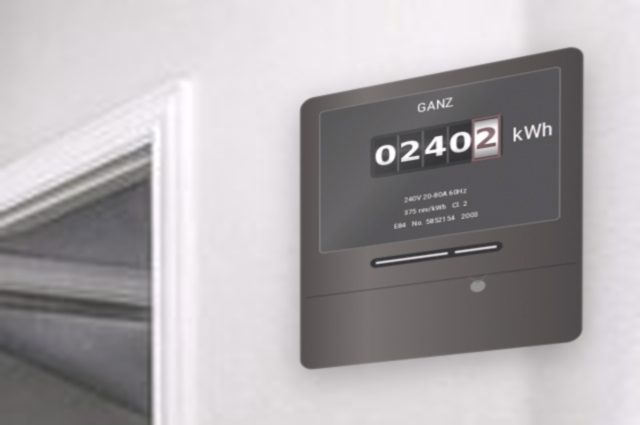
240.2 kWh
